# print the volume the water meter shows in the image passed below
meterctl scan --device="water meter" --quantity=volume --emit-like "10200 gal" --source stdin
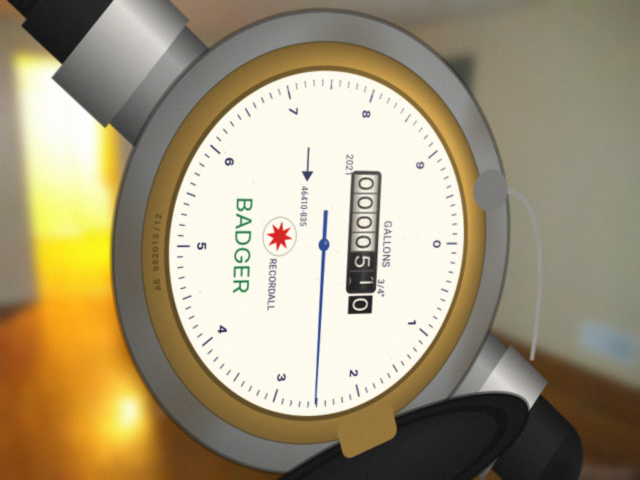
512.5 gal
